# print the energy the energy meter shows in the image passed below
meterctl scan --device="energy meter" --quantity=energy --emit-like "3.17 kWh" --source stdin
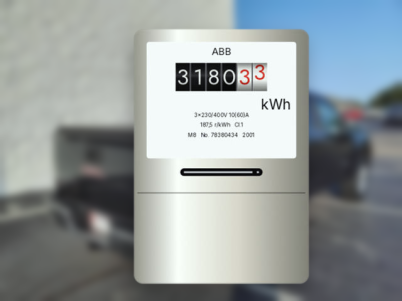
3180.33 kWh
